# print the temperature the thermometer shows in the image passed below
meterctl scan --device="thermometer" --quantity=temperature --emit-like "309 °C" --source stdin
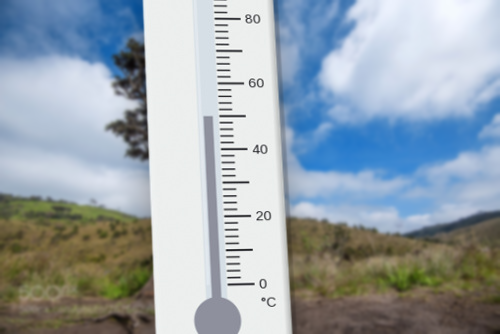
50 °C
